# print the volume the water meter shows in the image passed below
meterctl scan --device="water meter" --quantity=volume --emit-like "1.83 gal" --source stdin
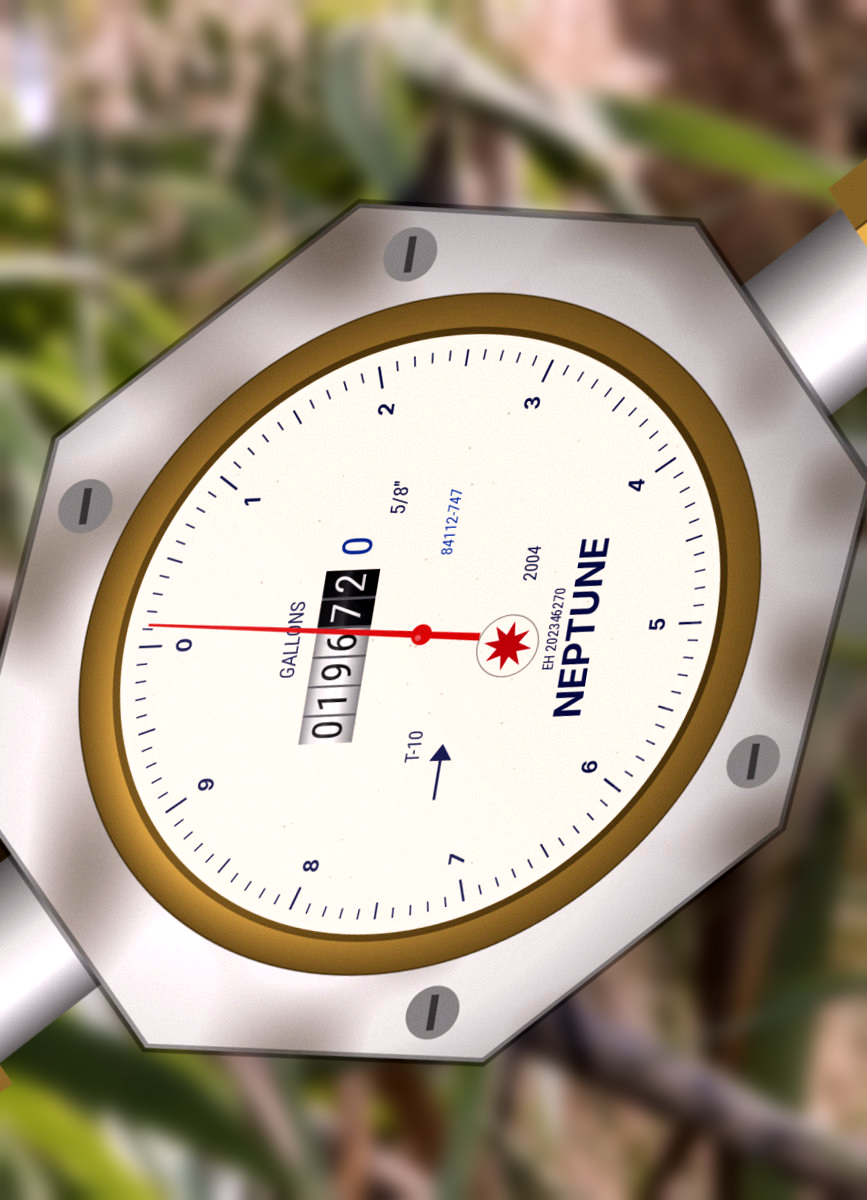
196720.1 gal
